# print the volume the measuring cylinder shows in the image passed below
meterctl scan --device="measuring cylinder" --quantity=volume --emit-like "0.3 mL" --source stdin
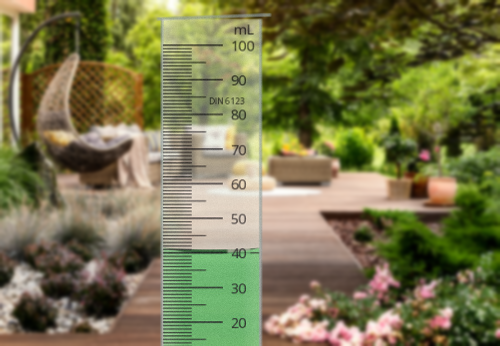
40 mL
